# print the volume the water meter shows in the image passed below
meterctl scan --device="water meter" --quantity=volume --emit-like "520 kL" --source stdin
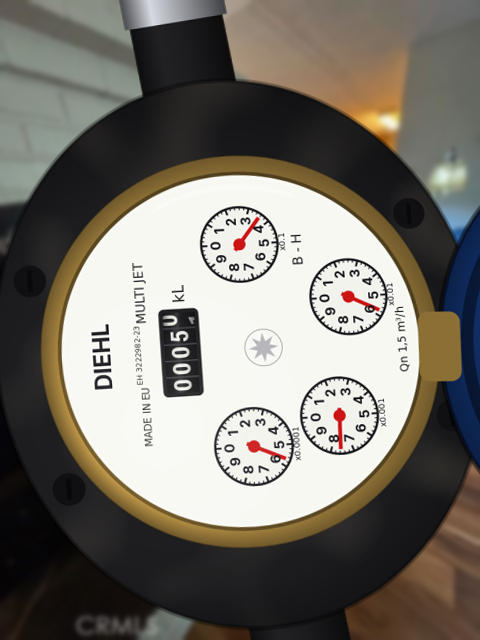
50.3575 kL
